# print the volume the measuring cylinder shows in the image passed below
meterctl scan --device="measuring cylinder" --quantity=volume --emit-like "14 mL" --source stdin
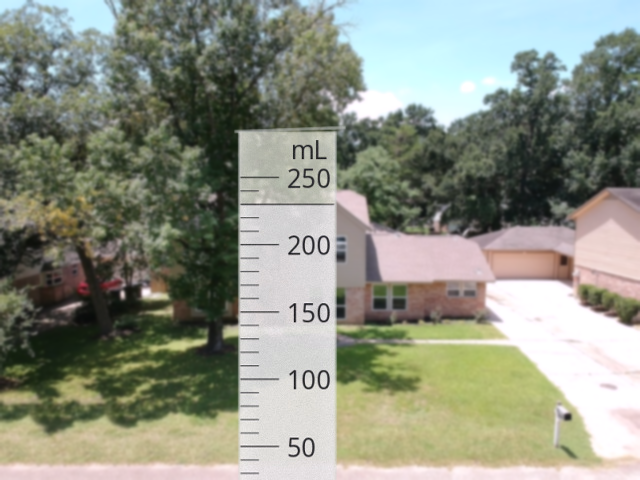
230 mL
